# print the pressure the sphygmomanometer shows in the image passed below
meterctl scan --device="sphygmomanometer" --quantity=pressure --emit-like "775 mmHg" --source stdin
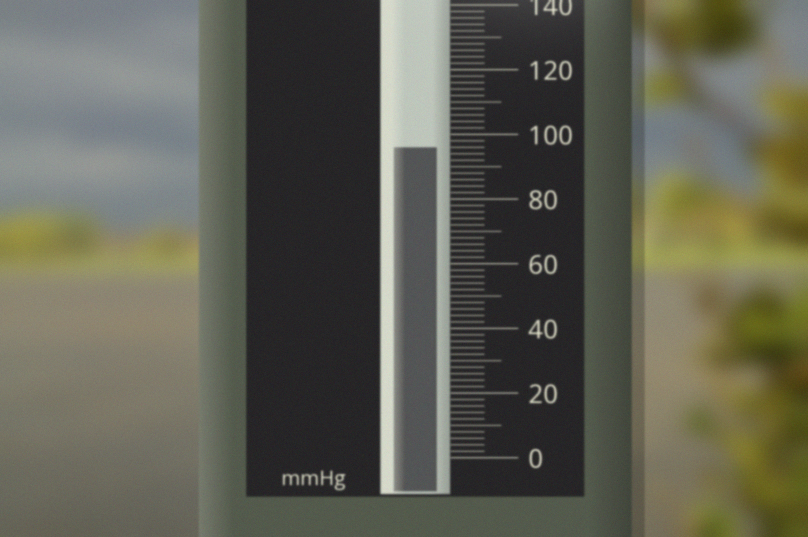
96 mmHg
